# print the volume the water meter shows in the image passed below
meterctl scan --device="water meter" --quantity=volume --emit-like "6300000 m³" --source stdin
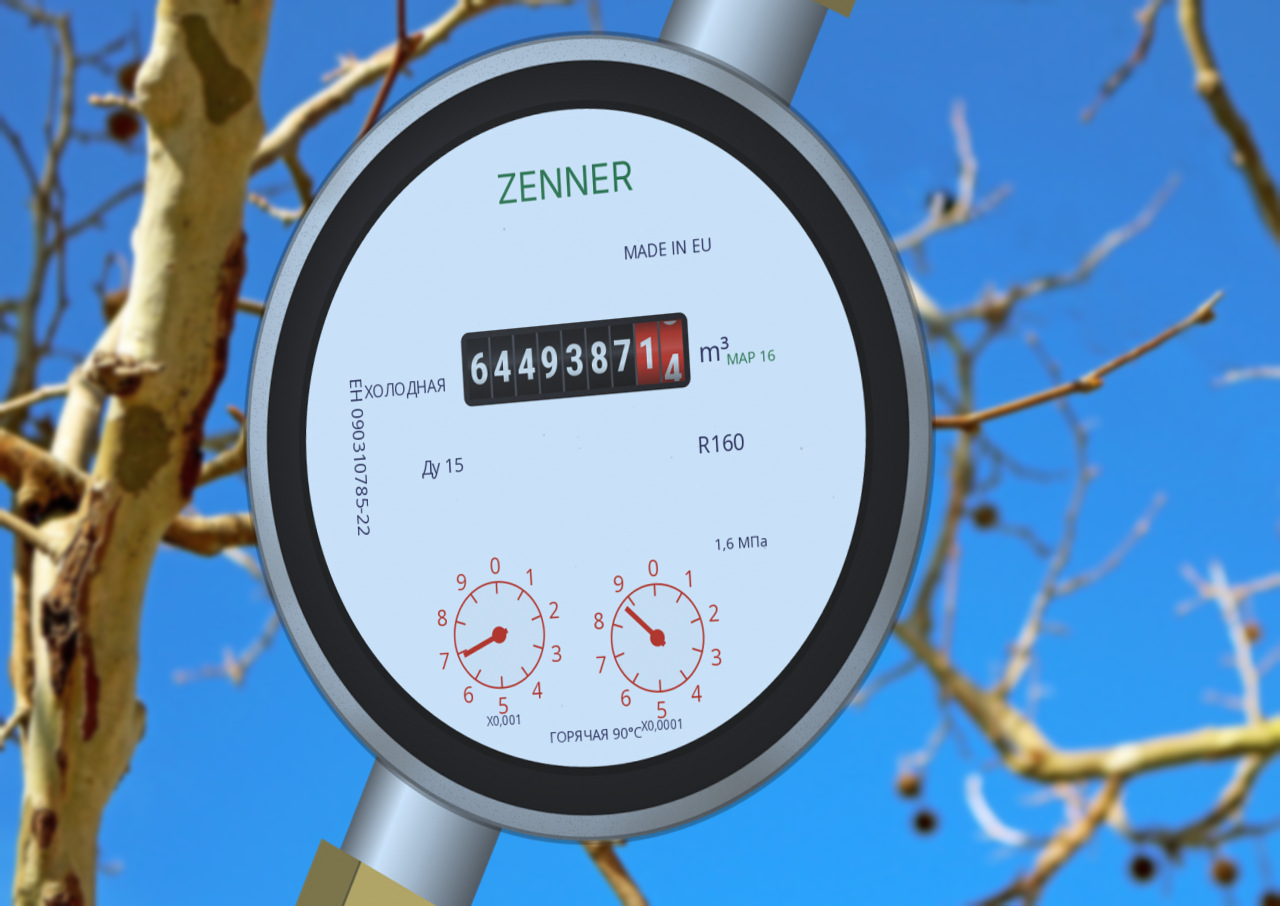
6449387.1368 m³
